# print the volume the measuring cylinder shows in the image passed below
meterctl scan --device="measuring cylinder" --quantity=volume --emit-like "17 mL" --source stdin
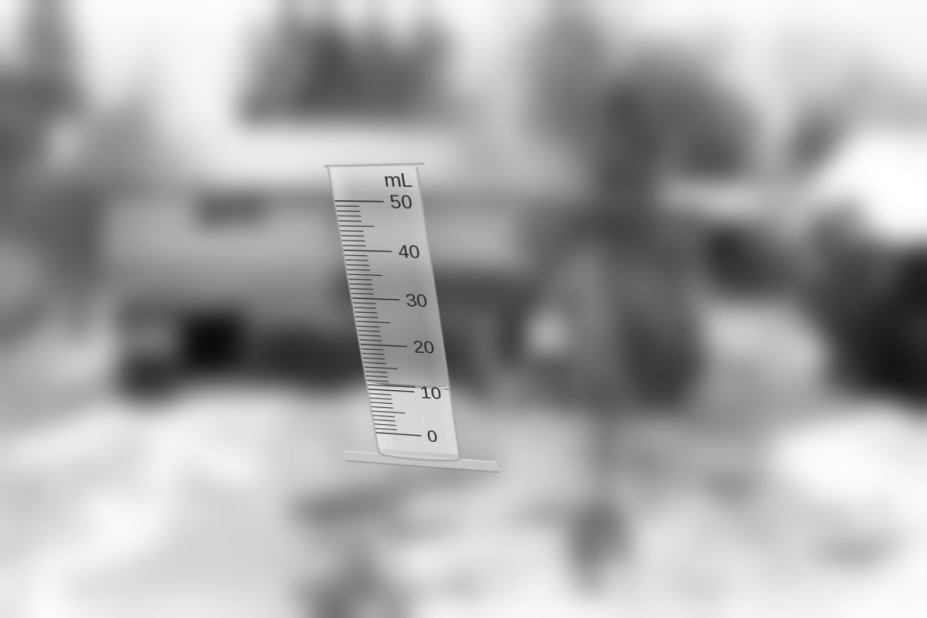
11 mL
